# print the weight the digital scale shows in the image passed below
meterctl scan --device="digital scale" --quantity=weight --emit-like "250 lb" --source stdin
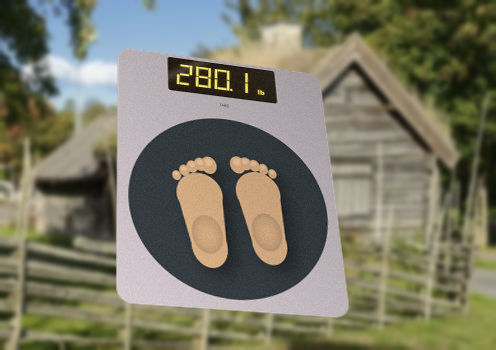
280.1 lb
